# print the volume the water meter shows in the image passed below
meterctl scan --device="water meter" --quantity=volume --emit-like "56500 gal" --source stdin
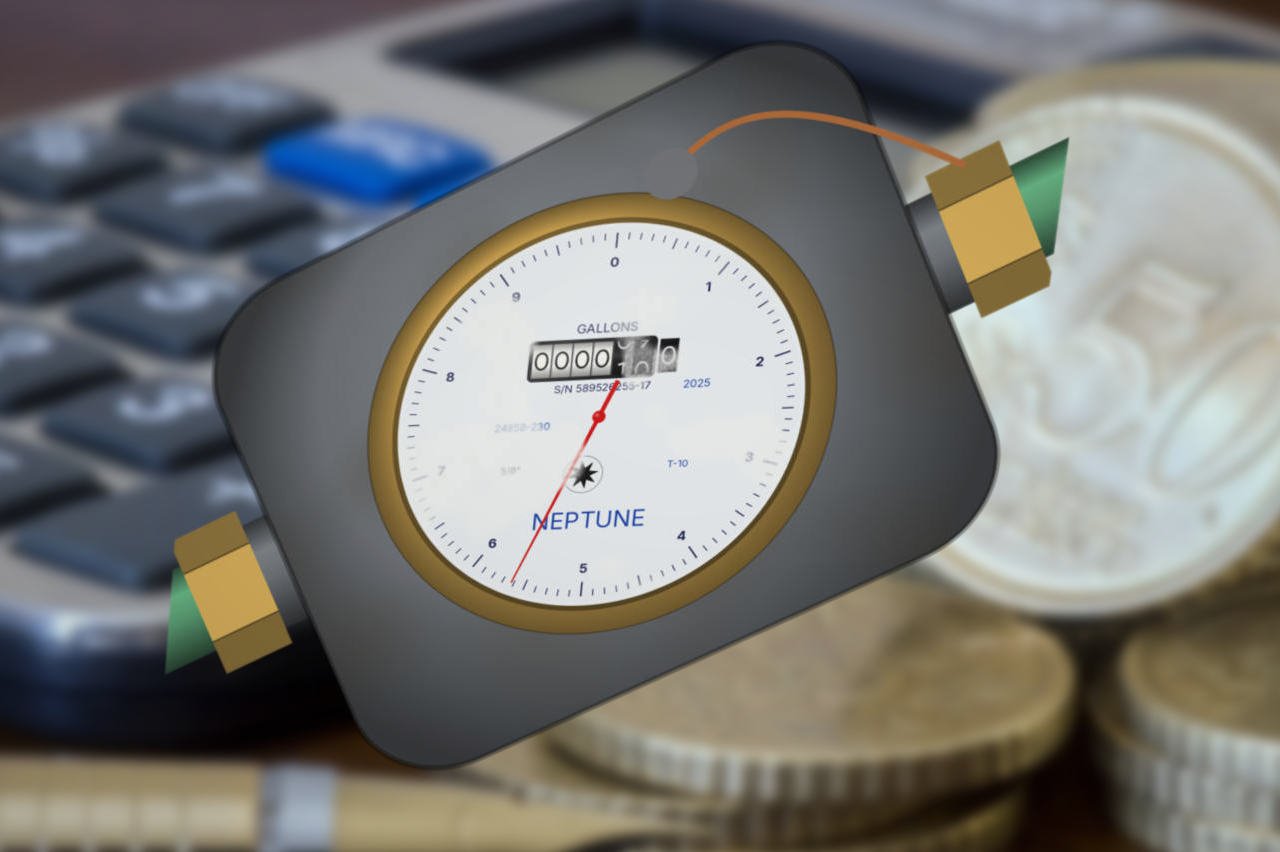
95.6 gal
